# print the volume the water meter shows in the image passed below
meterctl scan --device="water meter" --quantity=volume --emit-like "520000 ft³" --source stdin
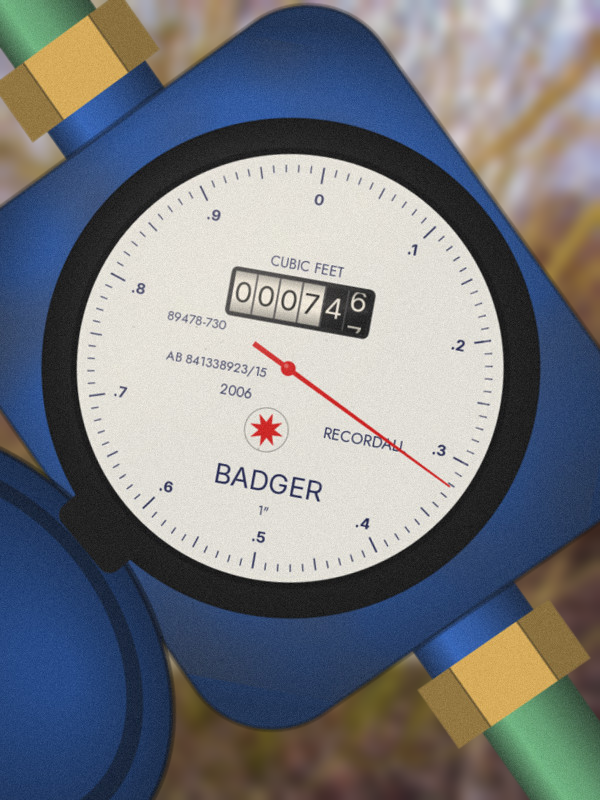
746.32 ft³
